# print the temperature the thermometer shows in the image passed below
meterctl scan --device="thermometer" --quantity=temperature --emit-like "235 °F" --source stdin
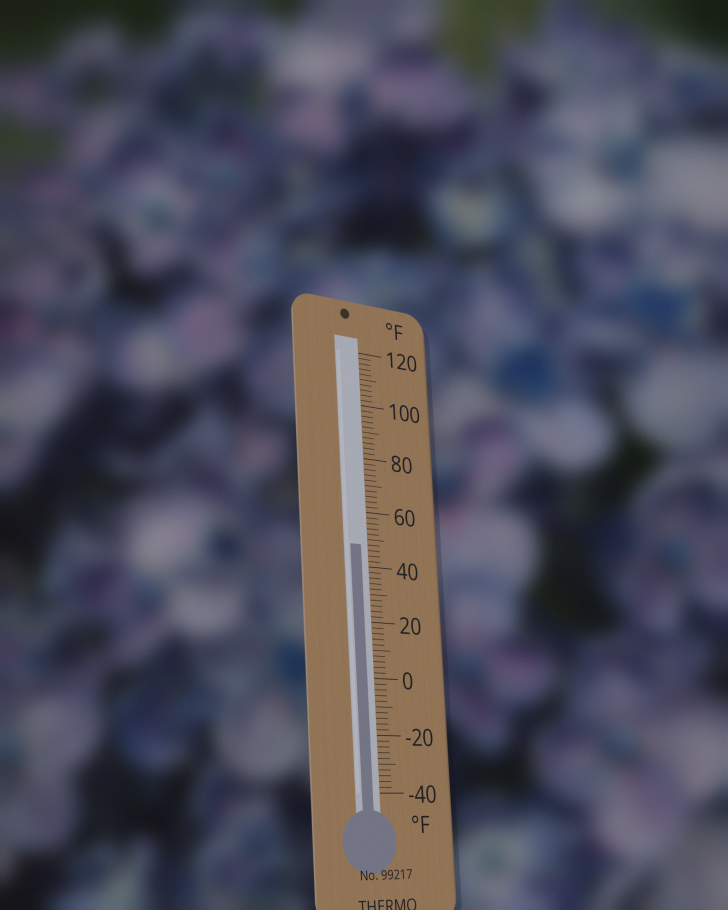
48 °F
